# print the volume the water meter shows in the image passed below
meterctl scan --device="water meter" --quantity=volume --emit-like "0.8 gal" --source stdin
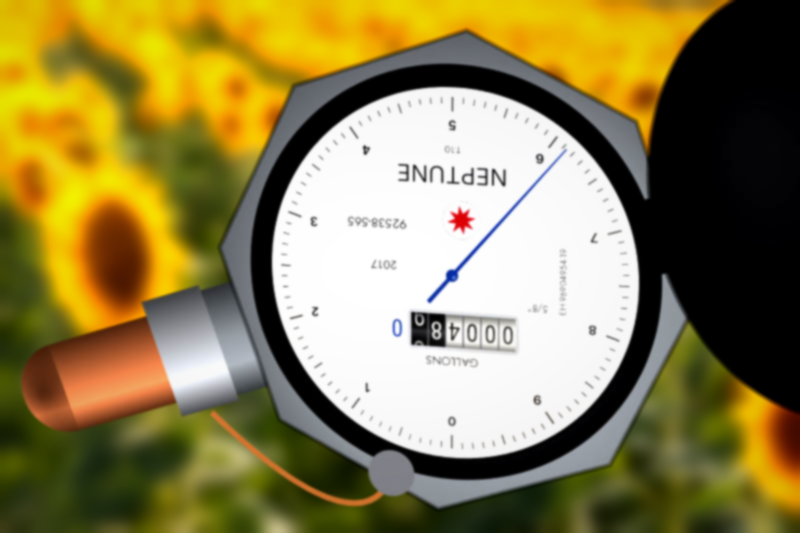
4886.1 gal
